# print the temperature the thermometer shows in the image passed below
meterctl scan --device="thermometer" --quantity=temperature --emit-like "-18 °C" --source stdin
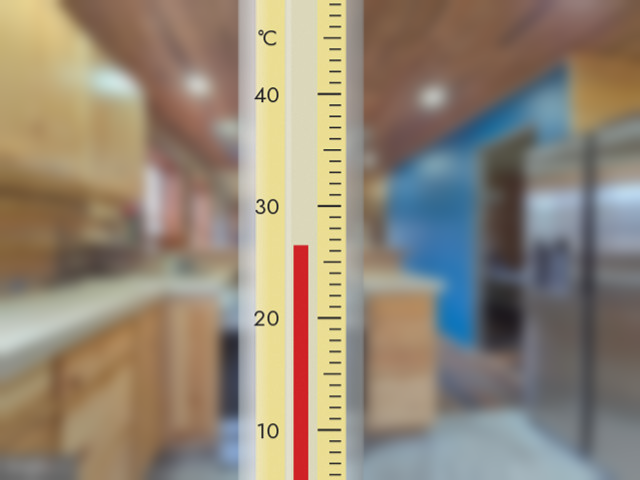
26.5 °C
